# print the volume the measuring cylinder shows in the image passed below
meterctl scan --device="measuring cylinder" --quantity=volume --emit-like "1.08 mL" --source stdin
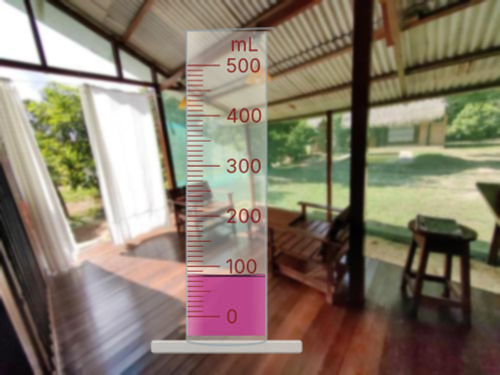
80 mL
